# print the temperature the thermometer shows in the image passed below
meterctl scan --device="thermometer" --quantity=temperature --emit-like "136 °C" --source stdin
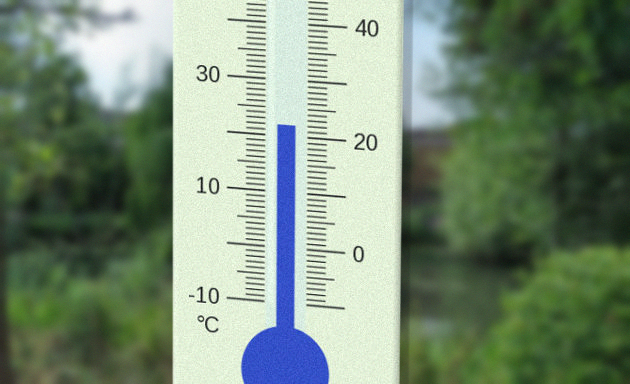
22 °C
